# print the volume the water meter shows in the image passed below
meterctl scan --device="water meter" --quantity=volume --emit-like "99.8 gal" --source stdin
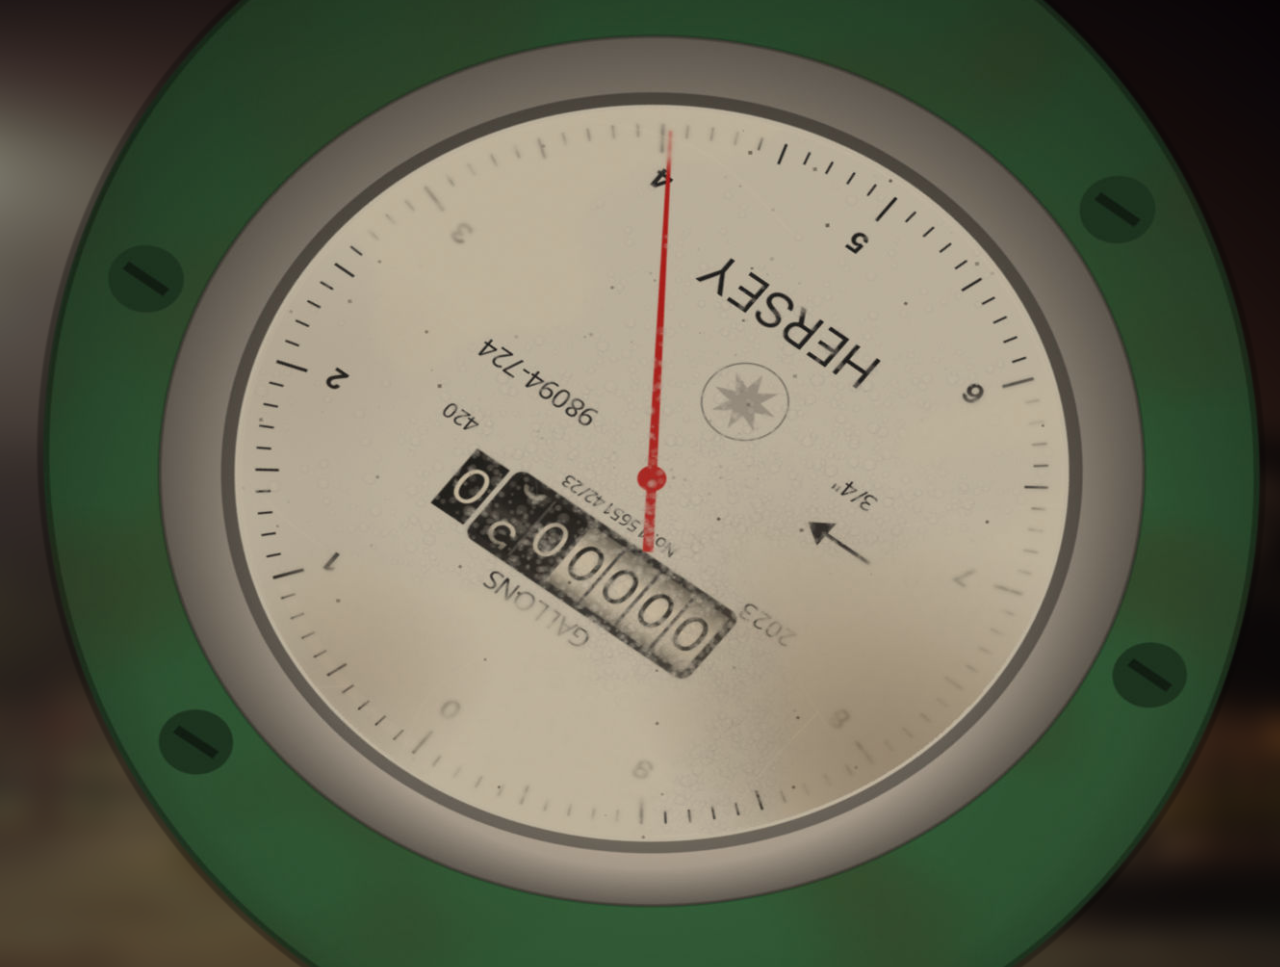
54.0 gal
